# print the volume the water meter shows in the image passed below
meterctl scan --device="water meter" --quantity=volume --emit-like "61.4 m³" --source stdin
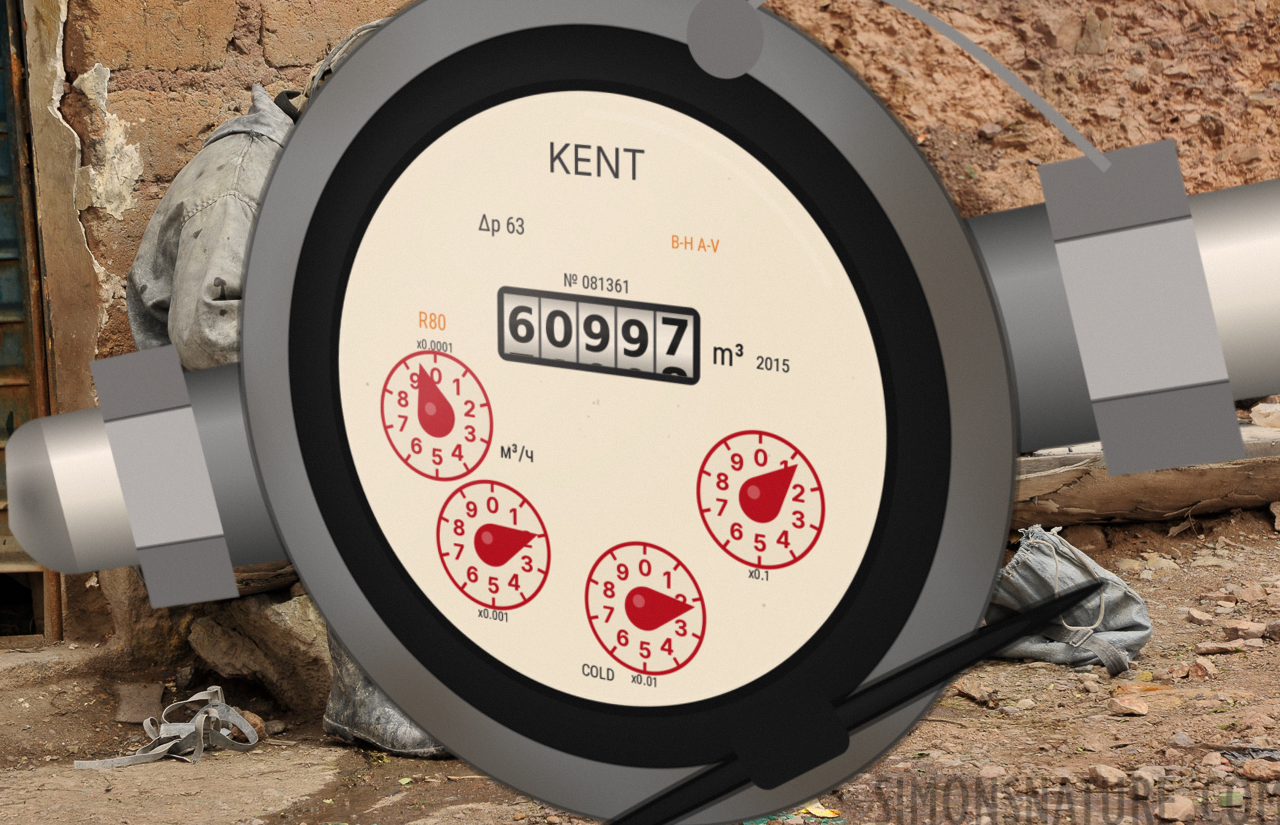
60997.1219 m³
